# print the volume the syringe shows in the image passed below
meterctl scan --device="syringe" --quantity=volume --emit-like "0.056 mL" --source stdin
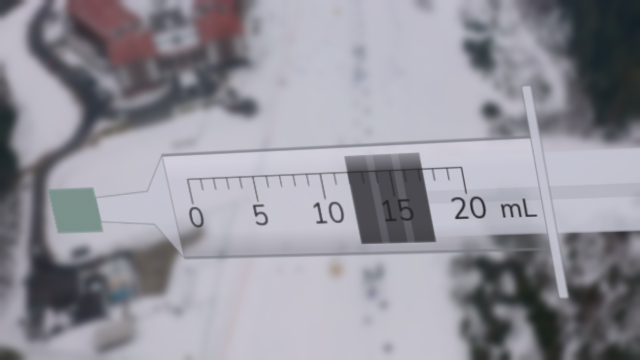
12 mL
